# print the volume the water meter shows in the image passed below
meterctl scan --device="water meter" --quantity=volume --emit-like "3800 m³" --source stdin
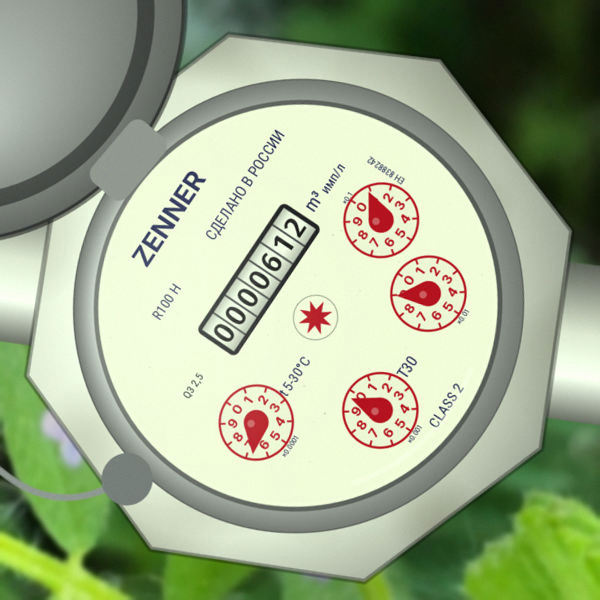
612.0896 m³
